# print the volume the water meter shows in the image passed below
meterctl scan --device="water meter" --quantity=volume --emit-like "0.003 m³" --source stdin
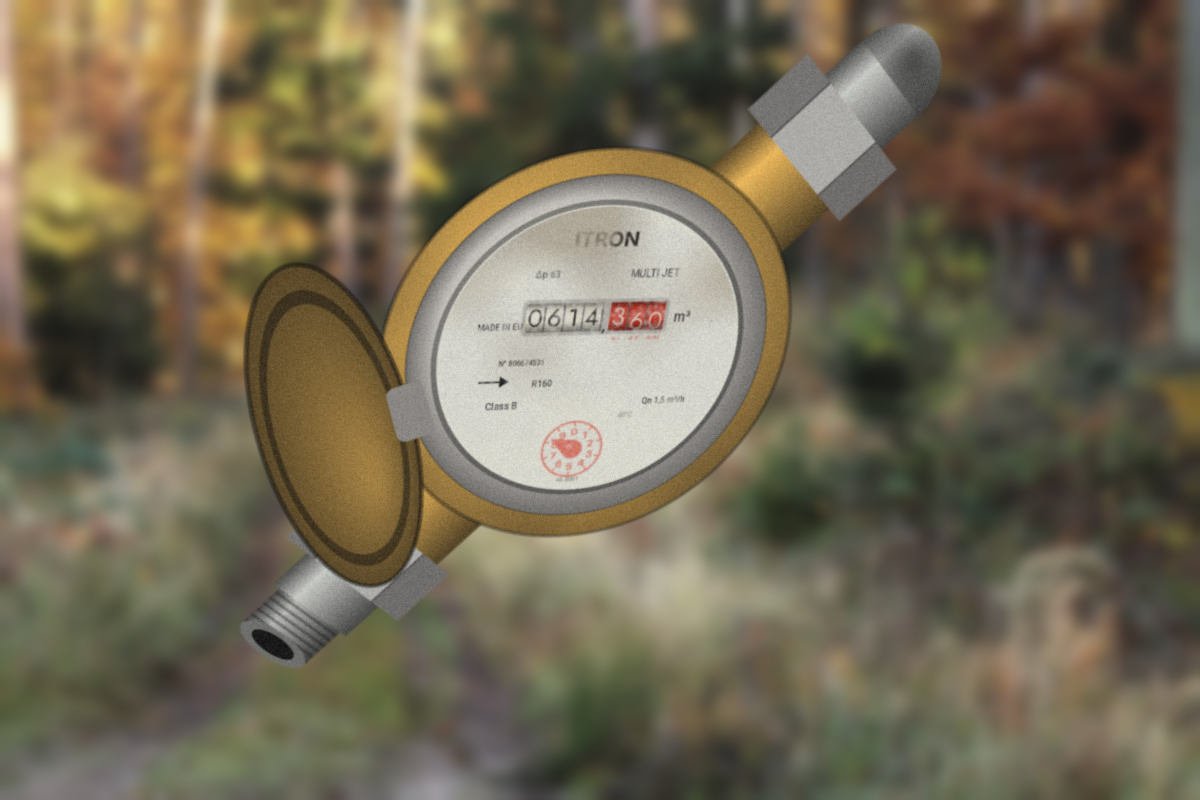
614.3598 m³
